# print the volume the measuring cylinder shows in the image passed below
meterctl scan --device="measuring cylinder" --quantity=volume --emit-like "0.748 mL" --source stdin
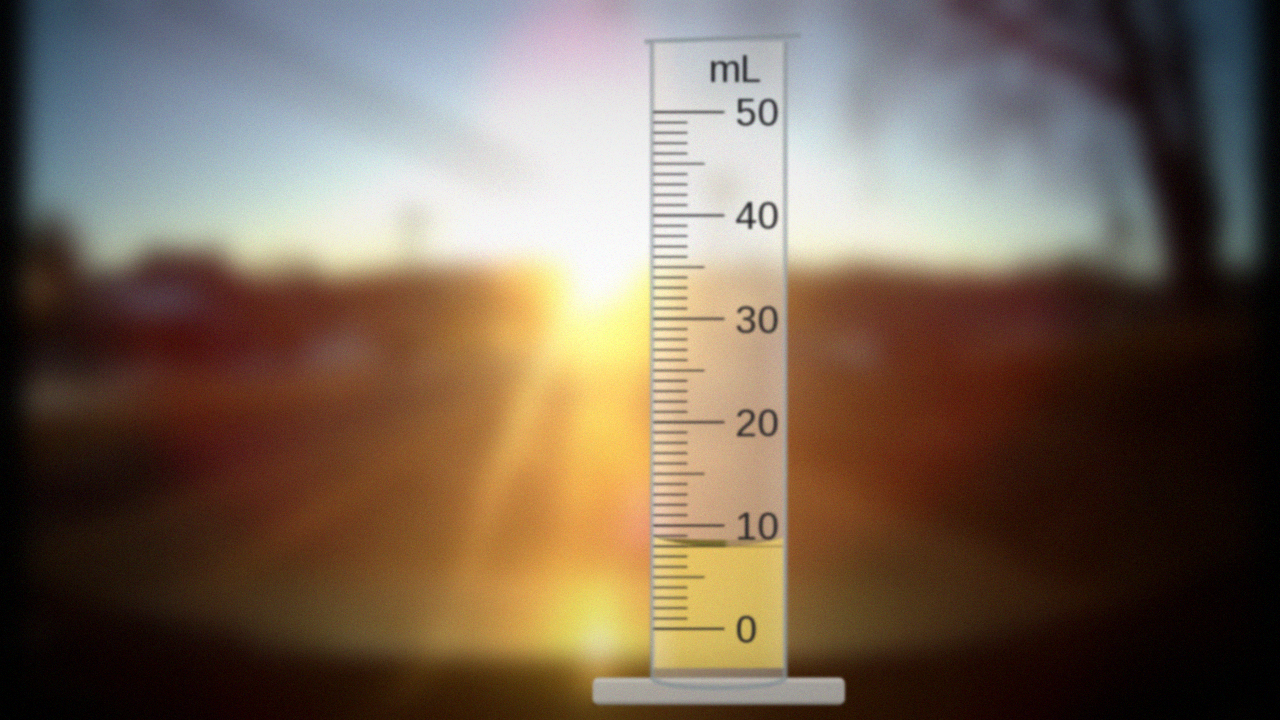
8 mL
